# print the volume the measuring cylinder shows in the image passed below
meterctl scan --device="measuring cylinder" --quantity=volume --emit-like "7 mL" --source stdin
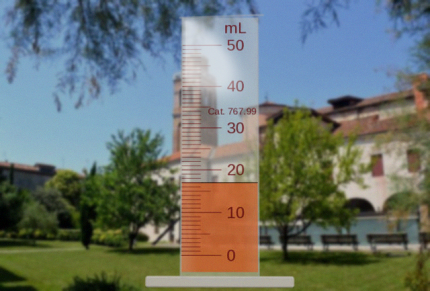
17 mL
